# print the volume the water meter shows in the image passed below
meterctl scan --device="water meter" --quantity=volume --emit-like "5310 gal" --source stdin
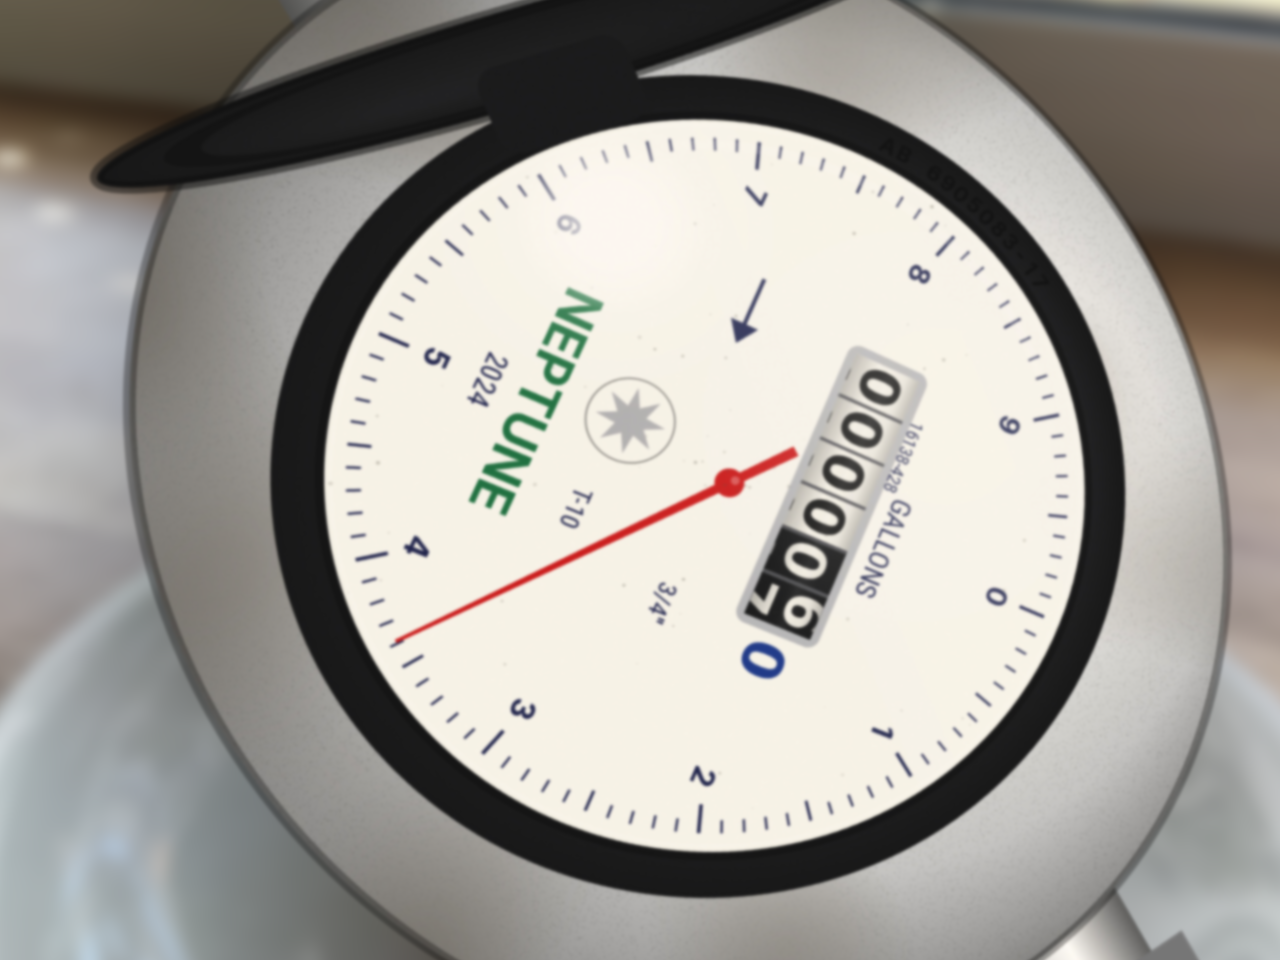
63.6 gal
